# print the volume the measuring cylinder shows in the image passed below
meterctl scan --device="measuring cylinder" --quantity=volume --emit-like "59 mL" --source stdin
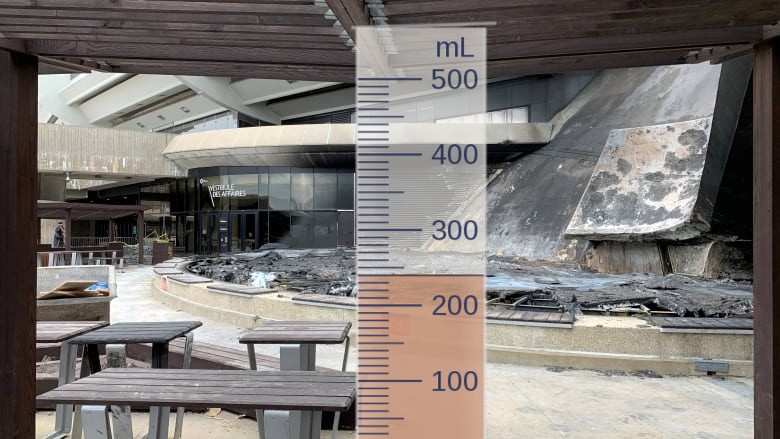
240 mL
